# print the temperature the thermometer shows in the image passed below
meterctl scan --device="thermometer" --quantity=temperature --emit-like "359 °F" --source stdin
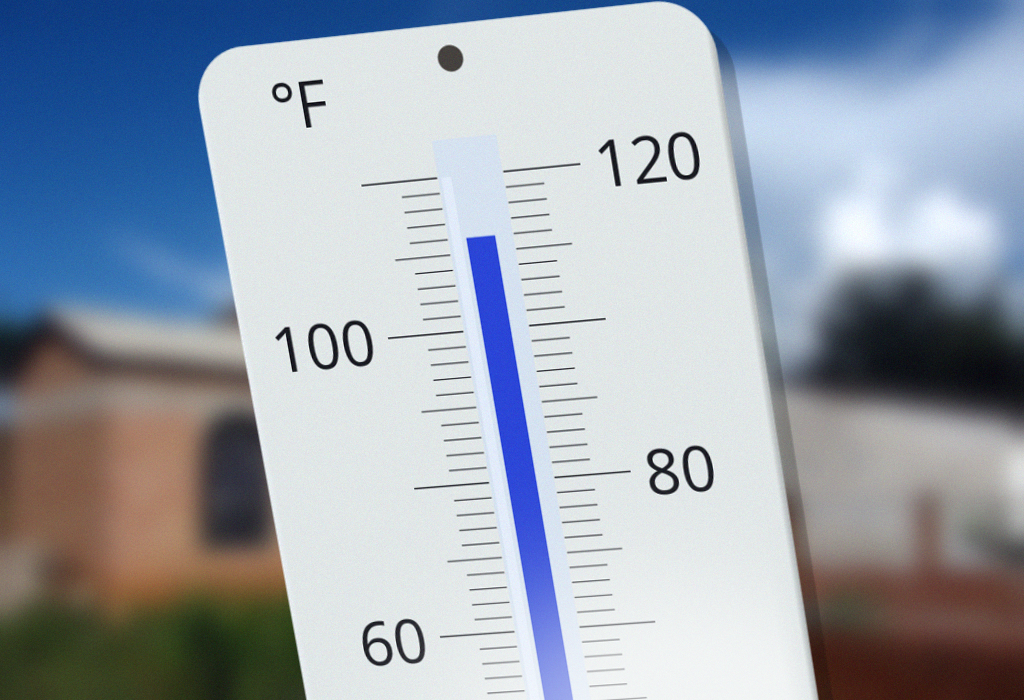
112 °F
